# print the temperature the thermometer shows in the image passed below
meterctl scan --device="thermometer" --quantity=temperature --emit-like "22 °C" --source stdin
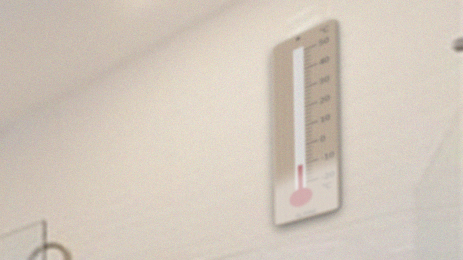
-10 °C
